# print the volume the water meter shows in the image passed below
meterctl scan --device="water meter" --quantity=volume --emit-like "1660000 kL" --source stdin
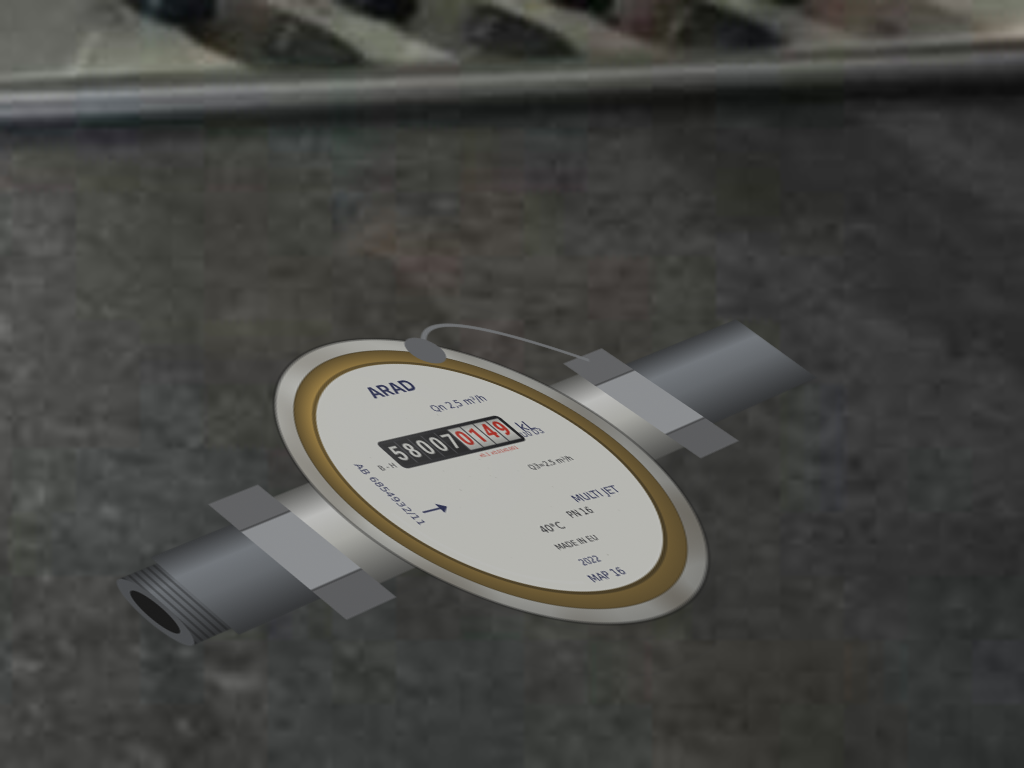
58007.0149 kL
